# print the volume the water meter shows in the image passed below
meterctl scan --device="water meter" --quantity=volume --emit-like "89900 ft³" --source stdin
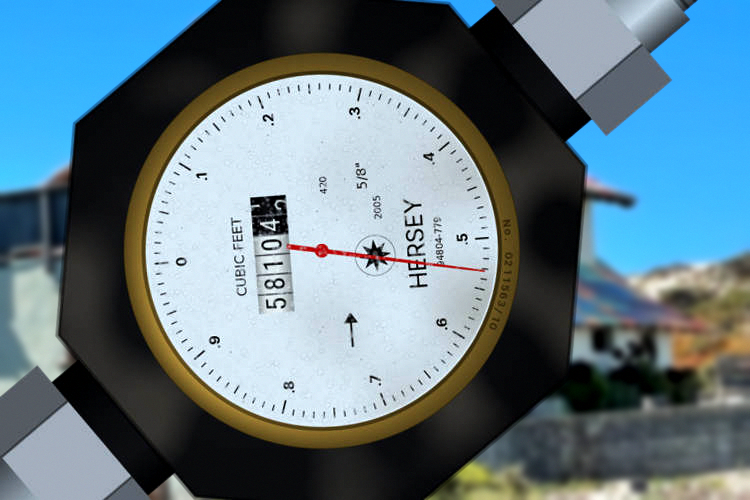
581041.53 ft³
